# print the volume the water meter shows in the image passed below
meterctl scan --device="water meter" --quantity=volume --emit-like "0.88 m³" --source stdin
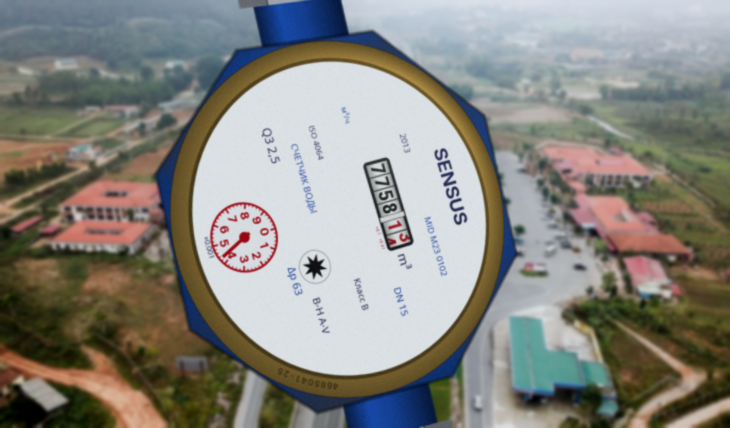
7758.134 m³
